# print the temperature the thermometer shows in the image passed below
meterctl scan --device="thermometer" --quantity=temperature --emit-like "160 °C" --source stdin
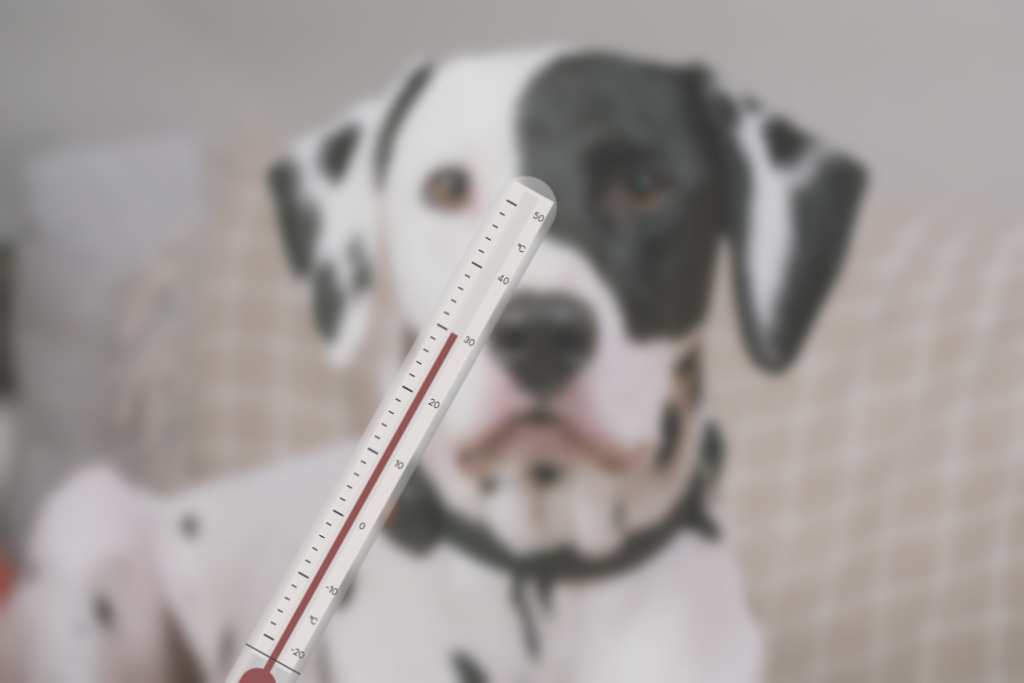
30 °C
